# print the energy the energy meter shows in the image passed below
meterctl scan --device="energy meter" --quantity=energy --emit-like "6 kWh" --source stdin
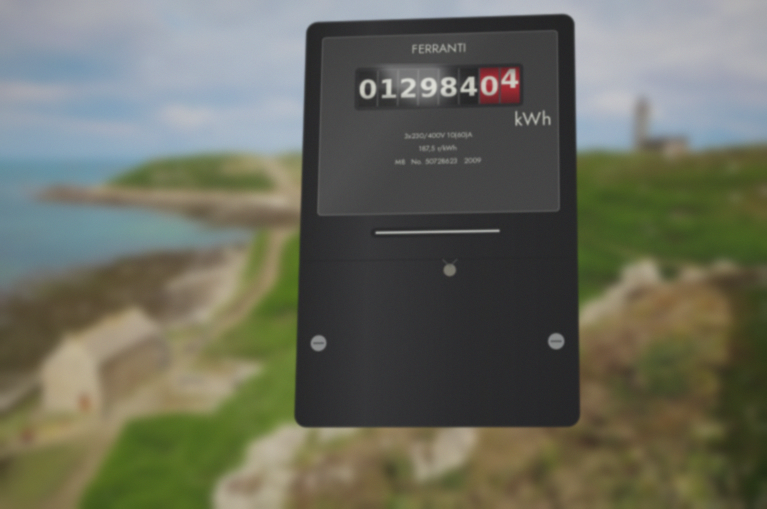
12984.04 kWh
